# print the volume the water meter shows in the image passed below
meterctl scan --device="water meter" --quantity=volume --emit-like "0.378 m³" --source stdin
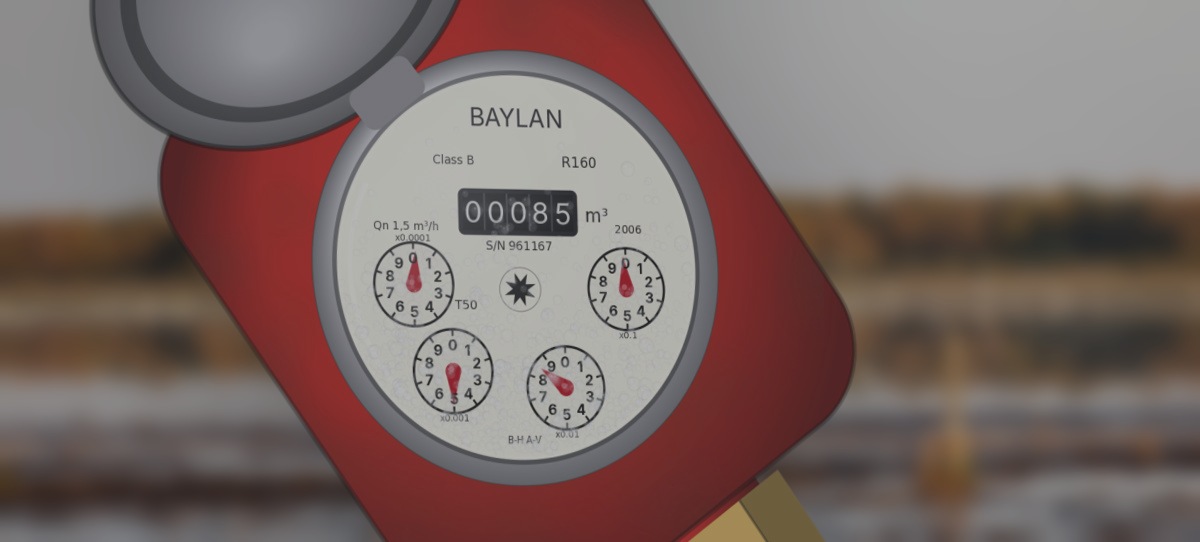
84.9850 m³
